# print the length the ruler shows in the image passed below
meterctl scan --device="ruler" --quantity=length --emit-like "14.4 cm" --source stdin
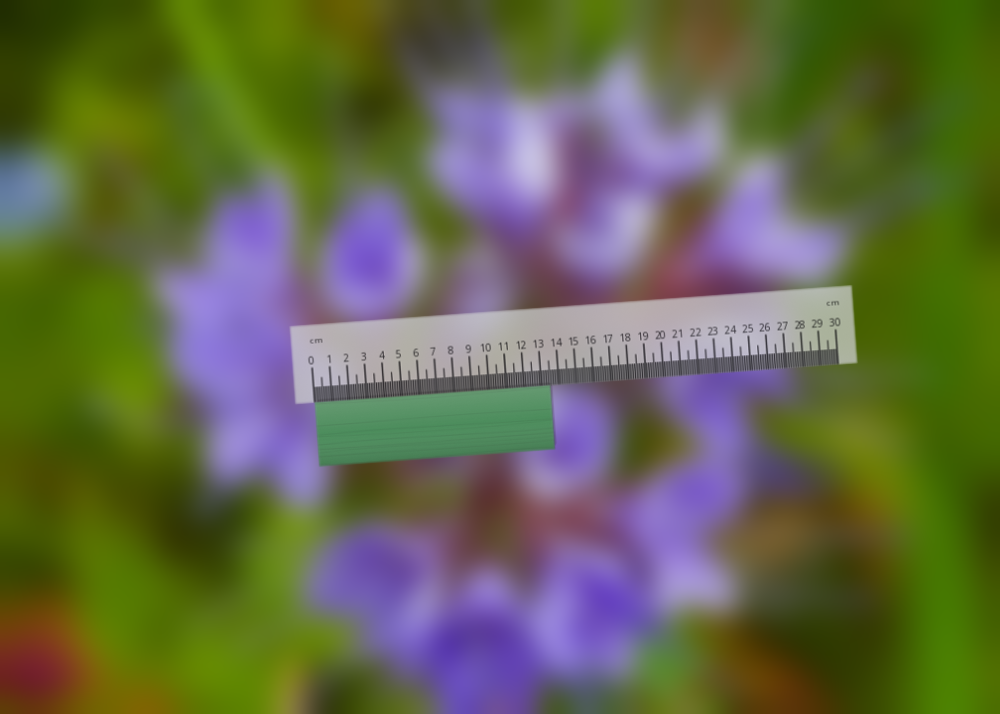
13.5 cm
